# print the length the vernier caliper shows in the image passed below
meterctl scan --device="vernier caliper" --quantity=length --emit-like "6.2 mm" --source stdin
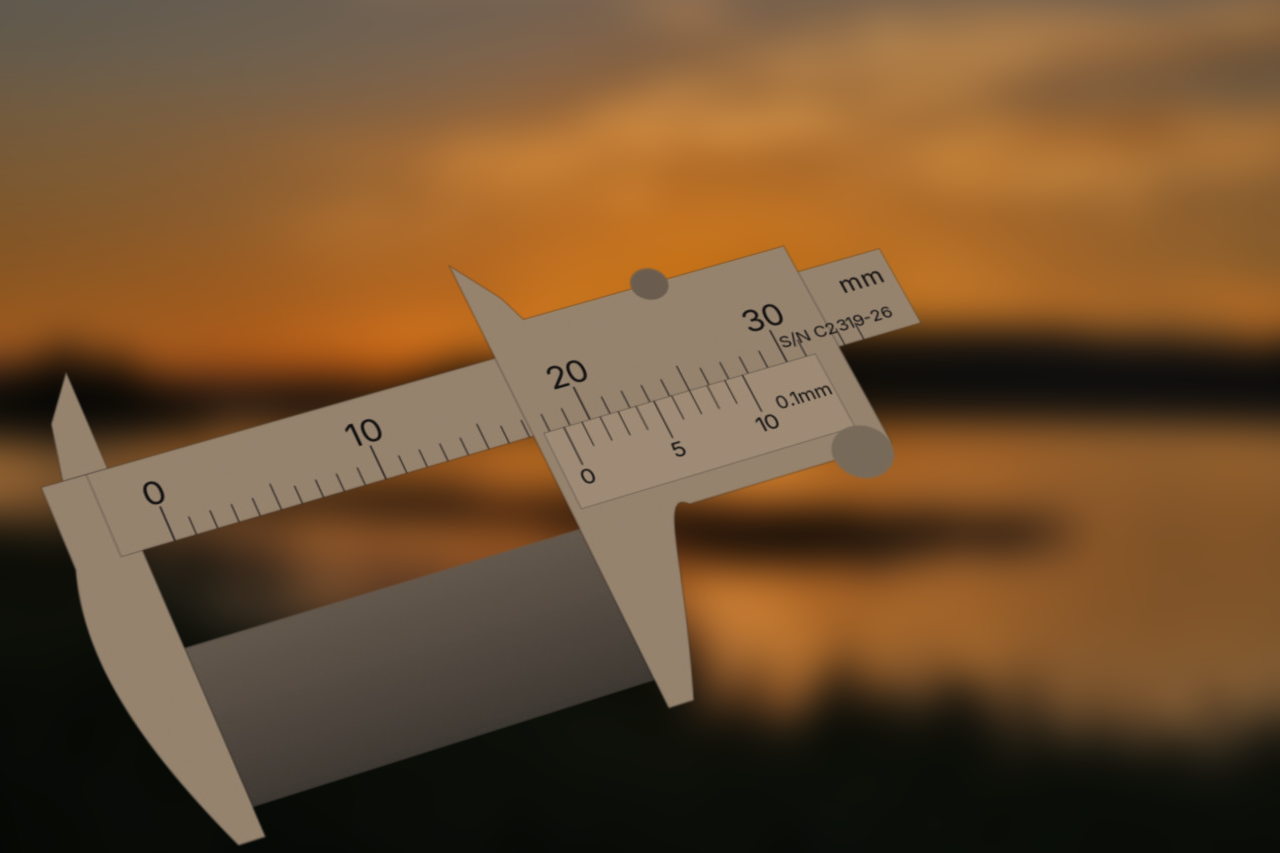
18.7 mm
